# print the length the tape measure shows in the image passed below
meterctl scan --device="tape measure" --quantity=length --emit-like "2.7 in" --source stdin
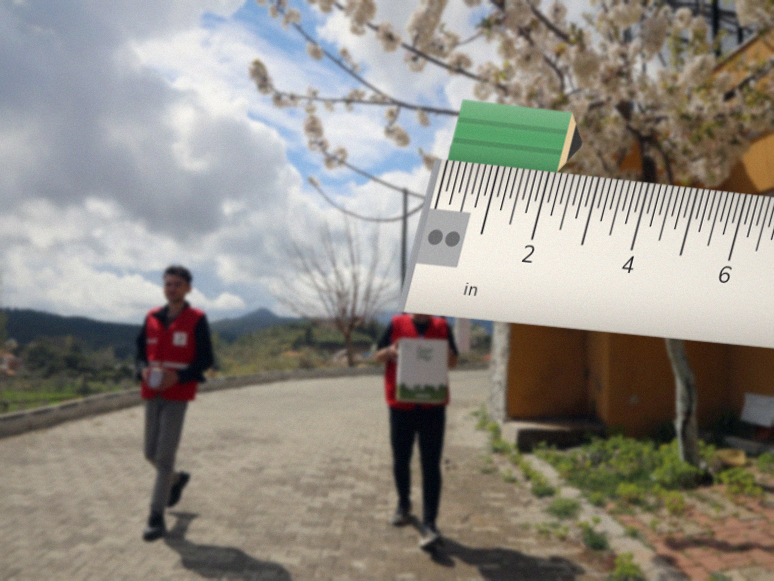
2.5 in
